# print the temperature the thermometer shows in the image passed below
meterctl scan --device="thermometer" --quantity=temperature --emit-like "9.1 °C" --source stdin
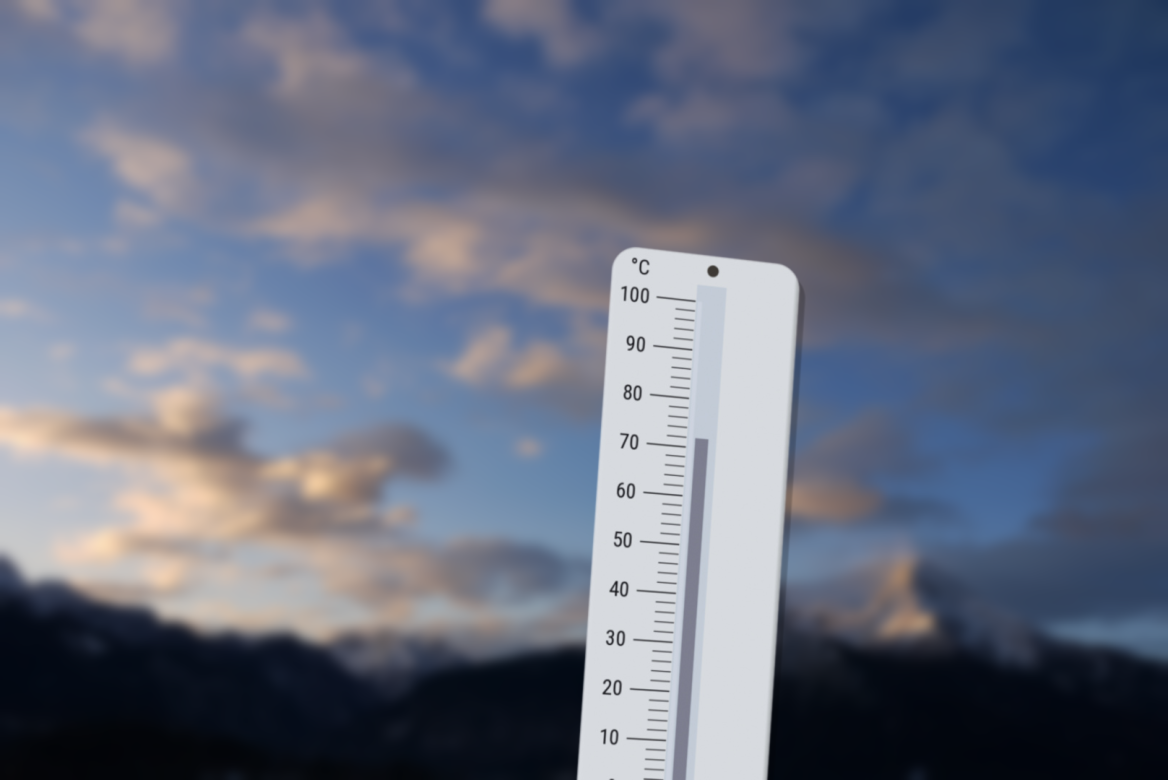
72 °C
